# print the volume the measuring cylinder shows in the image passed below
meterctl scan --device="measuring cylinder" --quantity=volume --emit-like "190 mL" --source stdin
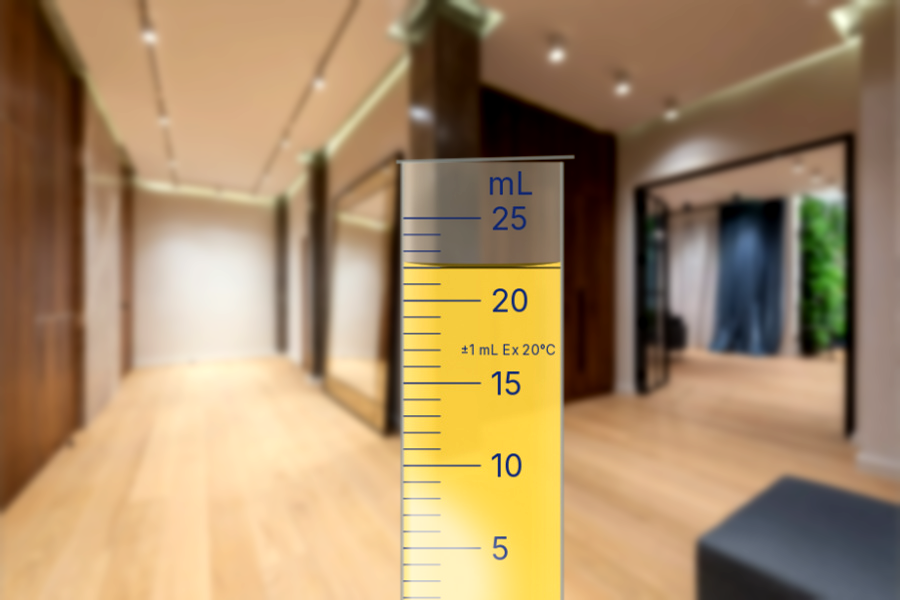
22 mL
